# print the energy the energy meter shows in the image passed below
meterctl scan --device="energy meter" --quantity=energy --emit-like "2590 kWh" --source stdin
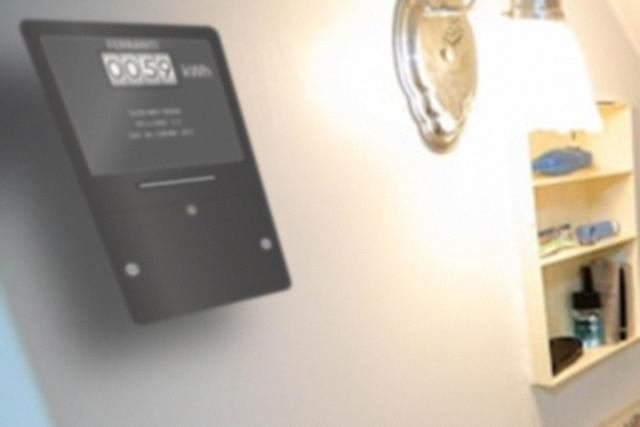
59 kWh
